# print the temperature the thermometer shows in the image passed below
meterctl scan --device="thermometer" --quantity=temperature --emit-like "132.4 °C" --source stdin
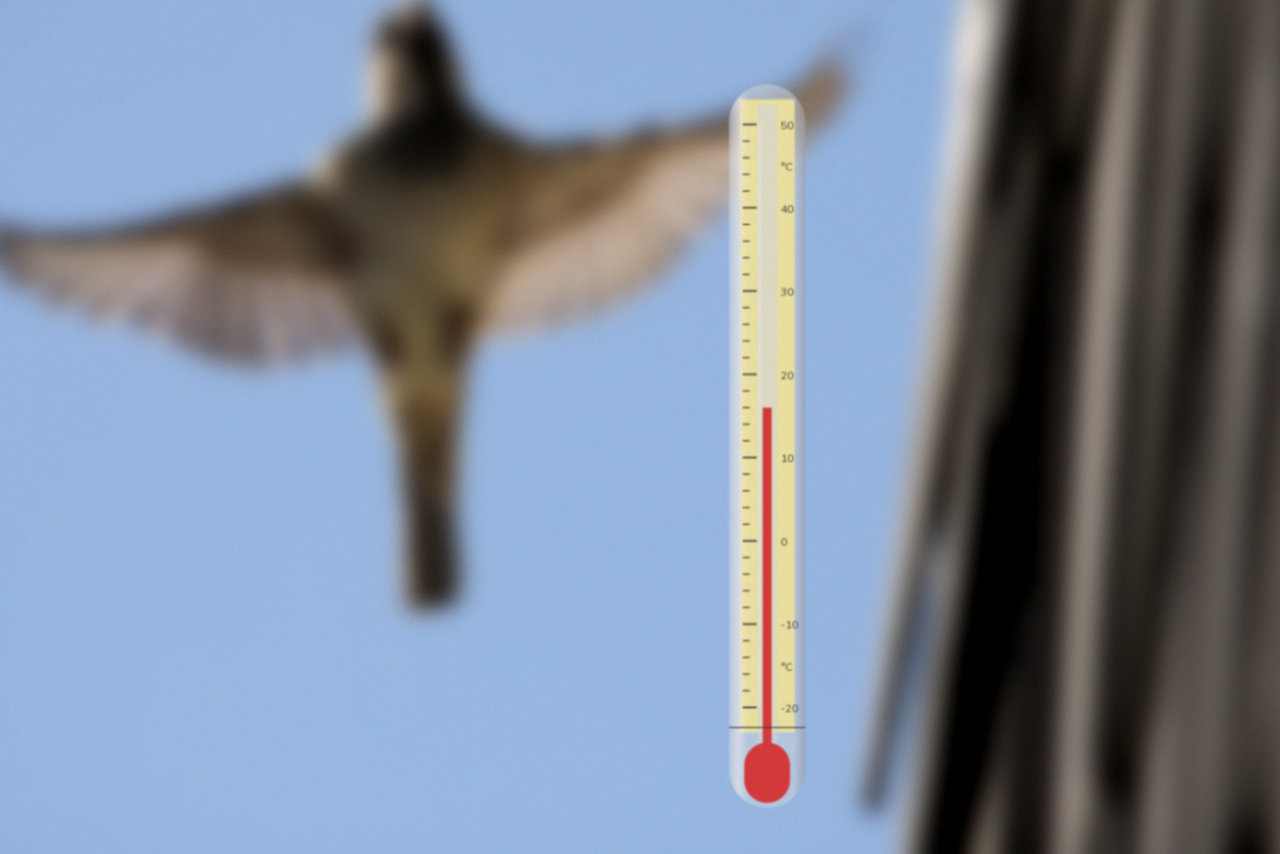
16 °C
